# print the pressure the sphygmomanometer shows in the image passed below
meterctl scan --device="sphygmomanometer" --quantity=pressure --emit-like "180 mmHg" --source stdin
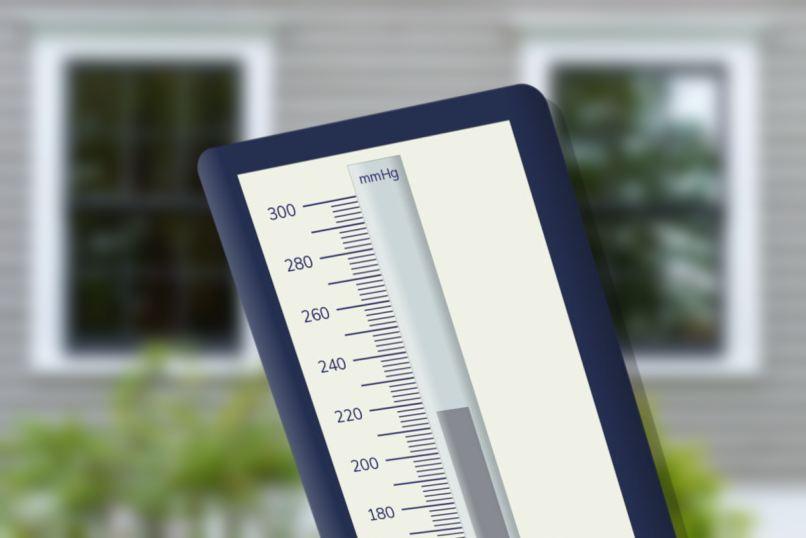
216 mmHg
